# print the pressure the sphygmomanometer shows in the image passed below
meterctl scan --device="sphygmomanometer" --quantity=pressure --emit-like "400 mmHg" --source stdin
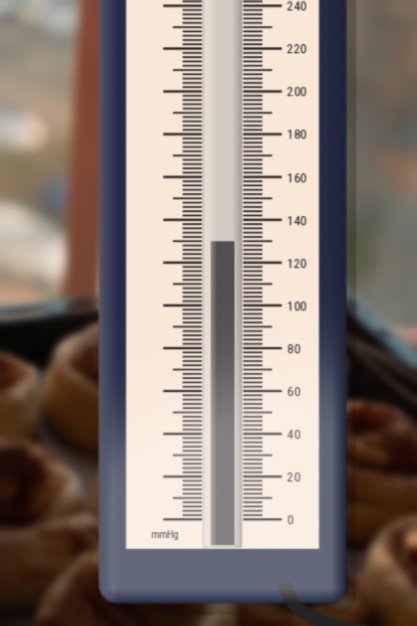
130 mmHg
